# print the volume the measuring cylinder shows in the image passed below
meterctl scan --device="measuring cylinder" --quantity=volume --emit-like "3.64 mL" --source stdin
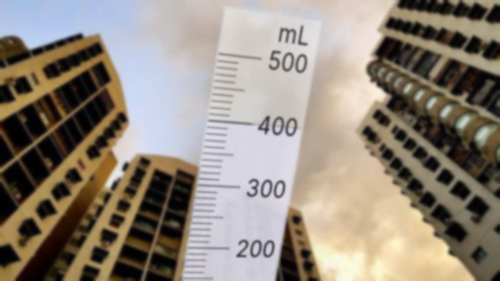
400 mL
